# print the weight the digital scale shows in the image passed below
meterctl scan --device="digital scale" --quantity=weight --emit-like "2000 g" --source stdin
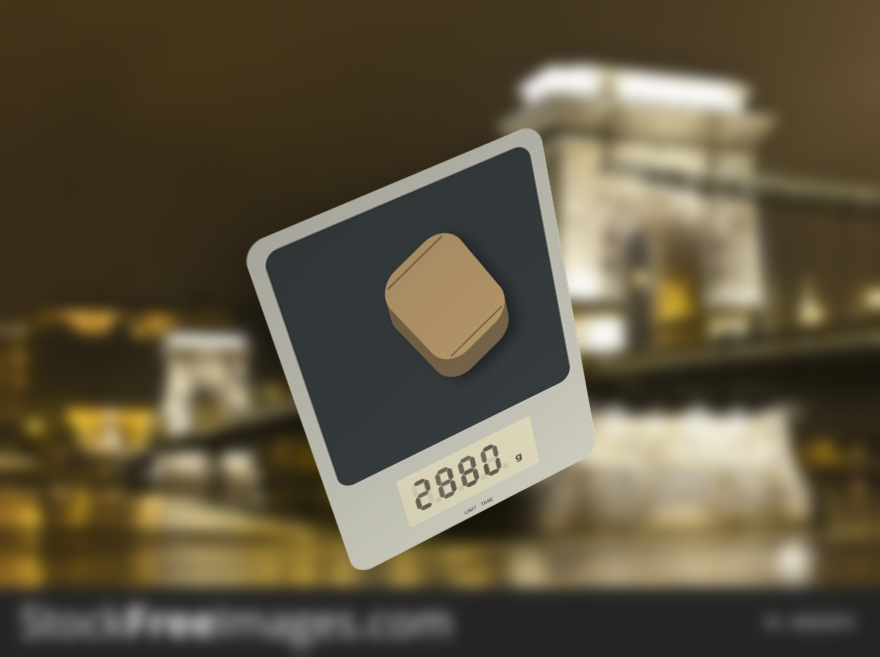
2880 g
